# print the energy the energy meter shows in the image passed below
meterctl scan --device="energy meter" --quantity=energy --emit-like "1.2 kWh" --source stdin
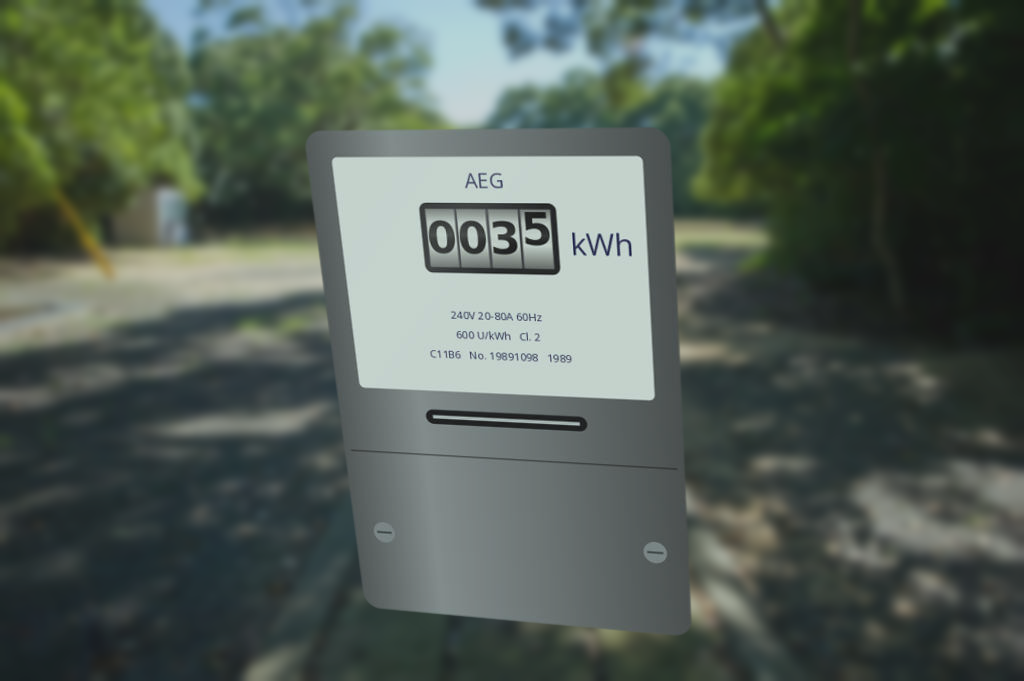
35 kWh
